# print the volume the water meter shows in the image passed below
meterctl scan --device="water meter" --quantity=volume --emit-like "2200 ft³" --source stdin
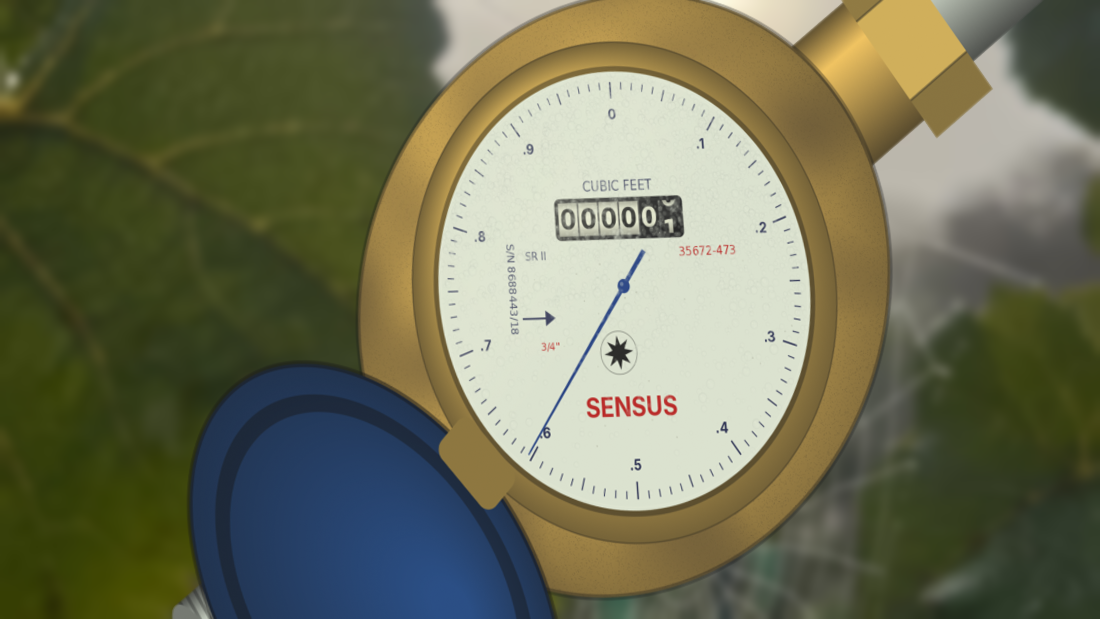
0.60 ft³
